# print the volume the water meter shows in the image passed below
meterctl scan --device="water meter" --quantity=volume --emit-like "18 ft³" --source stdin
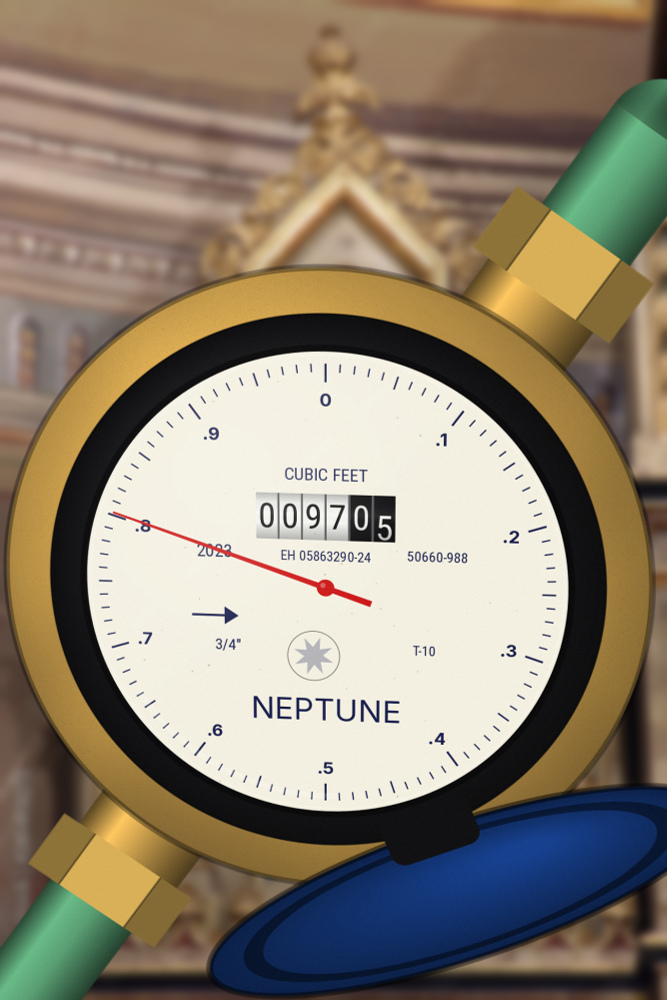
9704.80 ft³
